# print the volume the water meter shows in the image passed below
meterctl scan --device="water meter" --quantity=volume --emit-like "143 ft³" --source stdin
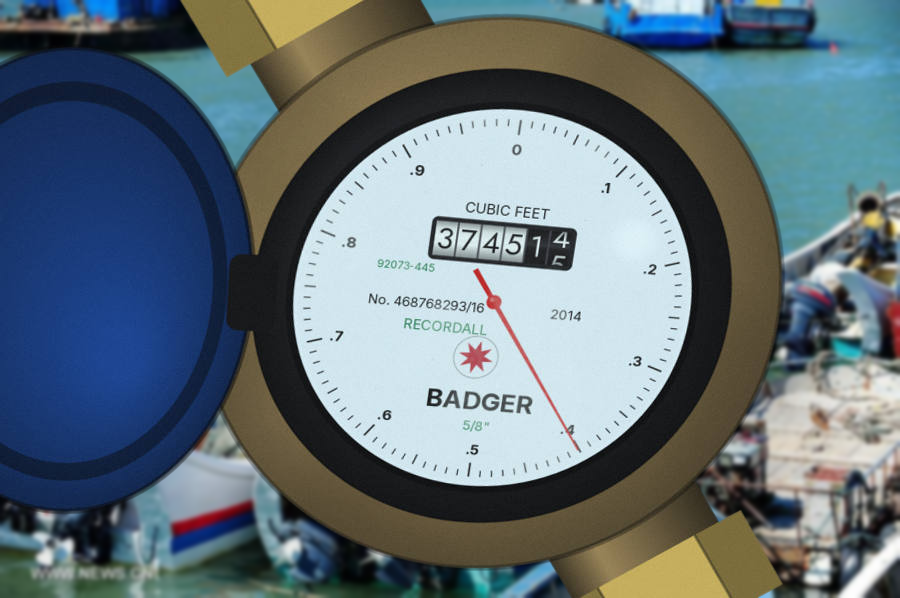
374514.40 ft³
